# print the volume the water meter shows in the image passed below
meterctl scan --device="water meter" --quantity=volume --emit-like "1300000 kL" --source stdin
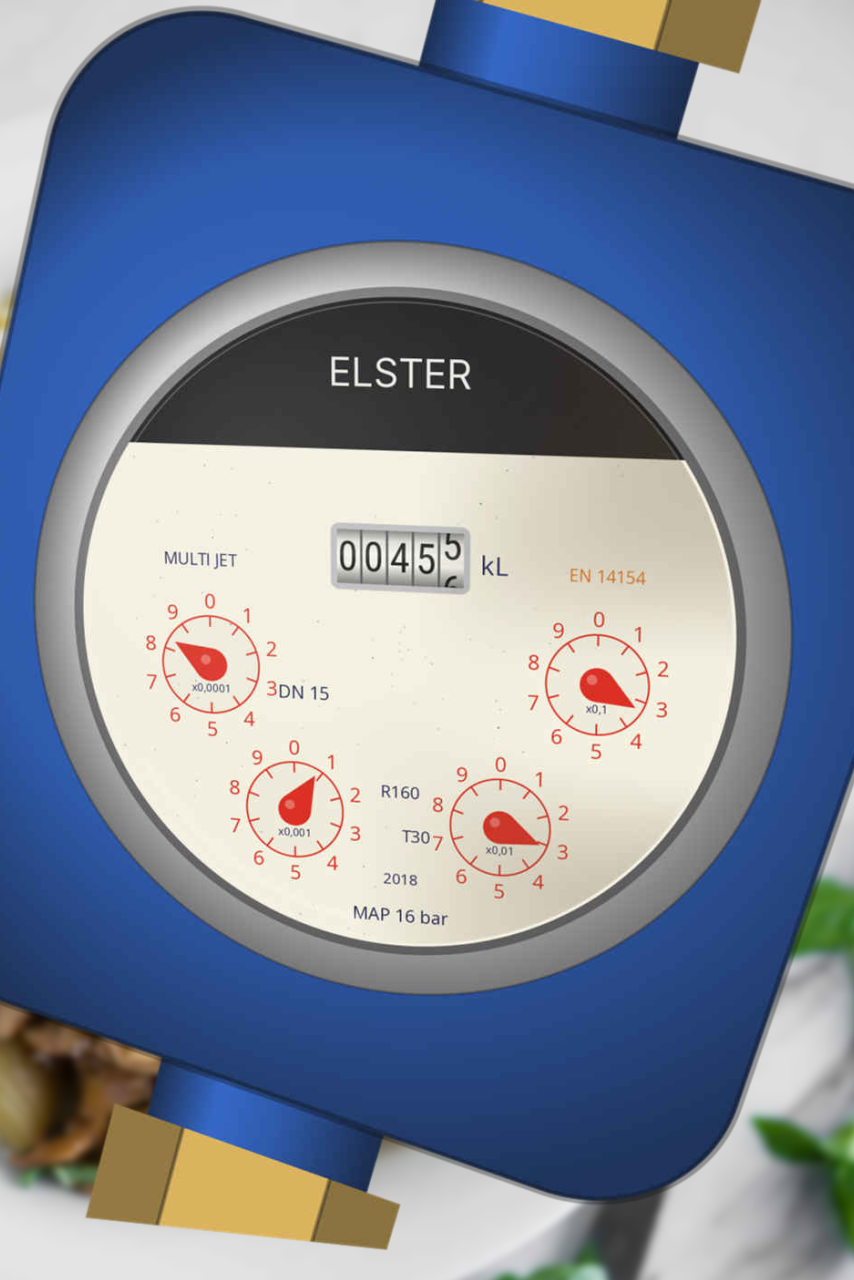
455.3308 kL
